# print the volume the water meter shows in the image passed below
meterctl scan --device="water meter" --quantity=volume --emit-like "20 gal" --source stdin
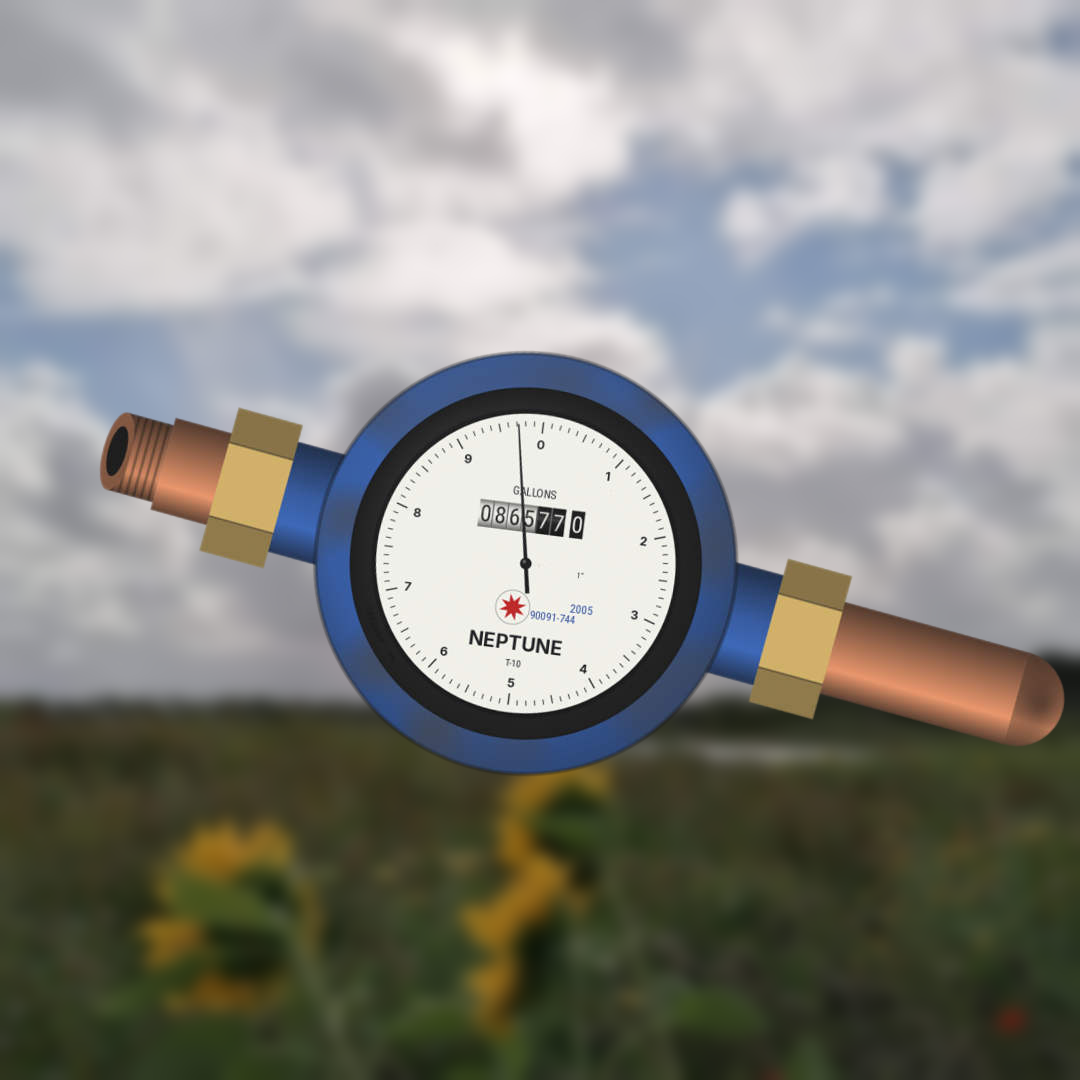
865769.7 gal
